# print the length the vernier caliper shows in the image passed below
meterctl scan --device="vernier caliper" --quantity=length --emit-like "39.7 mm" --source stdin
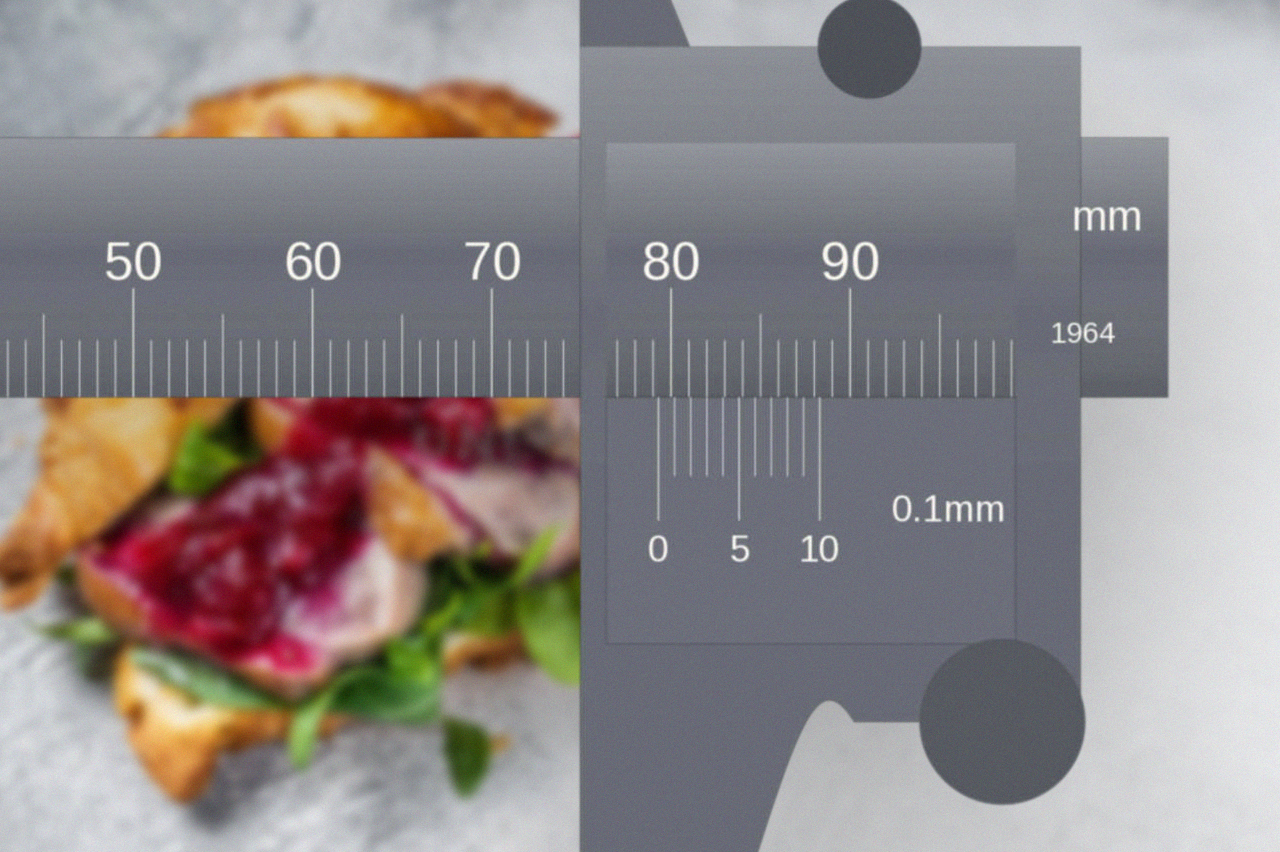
79.3 mm
